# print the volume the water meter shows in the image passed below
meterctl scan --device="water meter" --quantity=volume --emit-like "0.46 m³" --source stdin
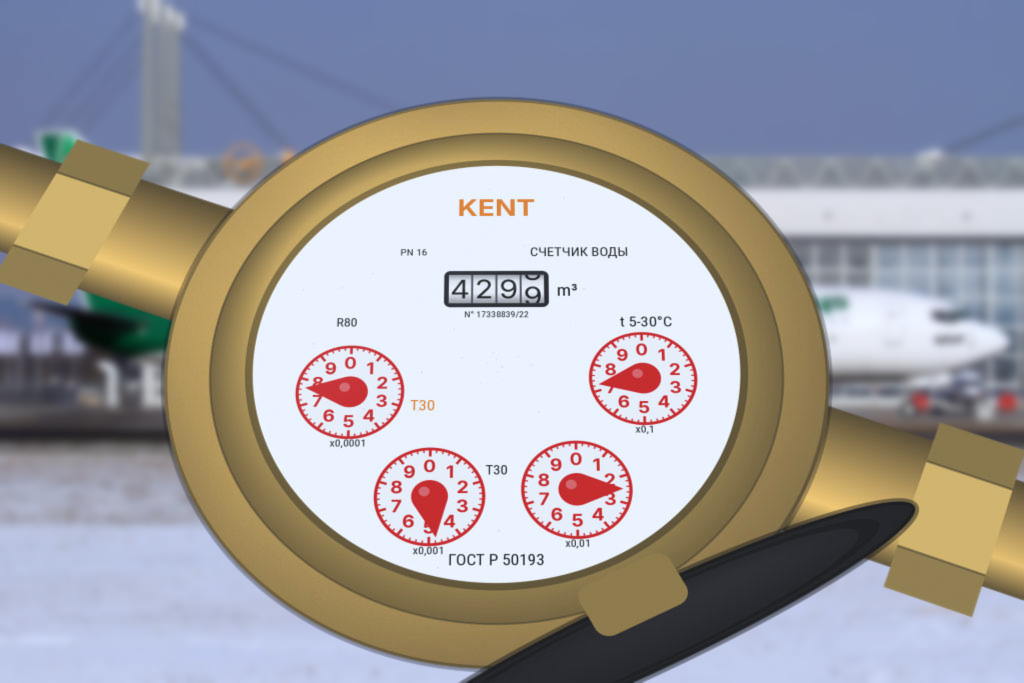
4298.7247 m³
